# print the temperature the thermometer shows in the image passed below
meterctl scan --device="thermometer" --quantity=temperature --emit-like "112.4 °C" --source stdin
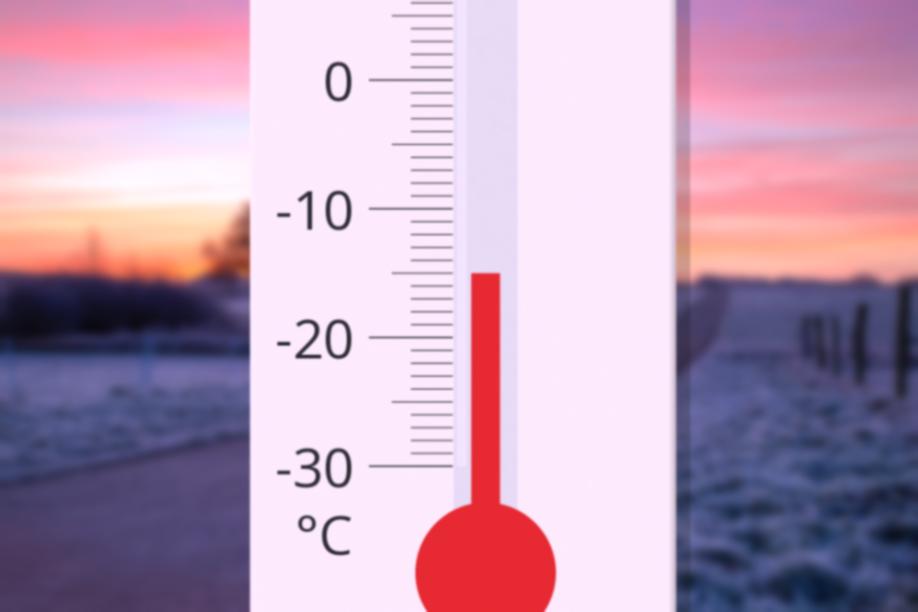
-15 °C
